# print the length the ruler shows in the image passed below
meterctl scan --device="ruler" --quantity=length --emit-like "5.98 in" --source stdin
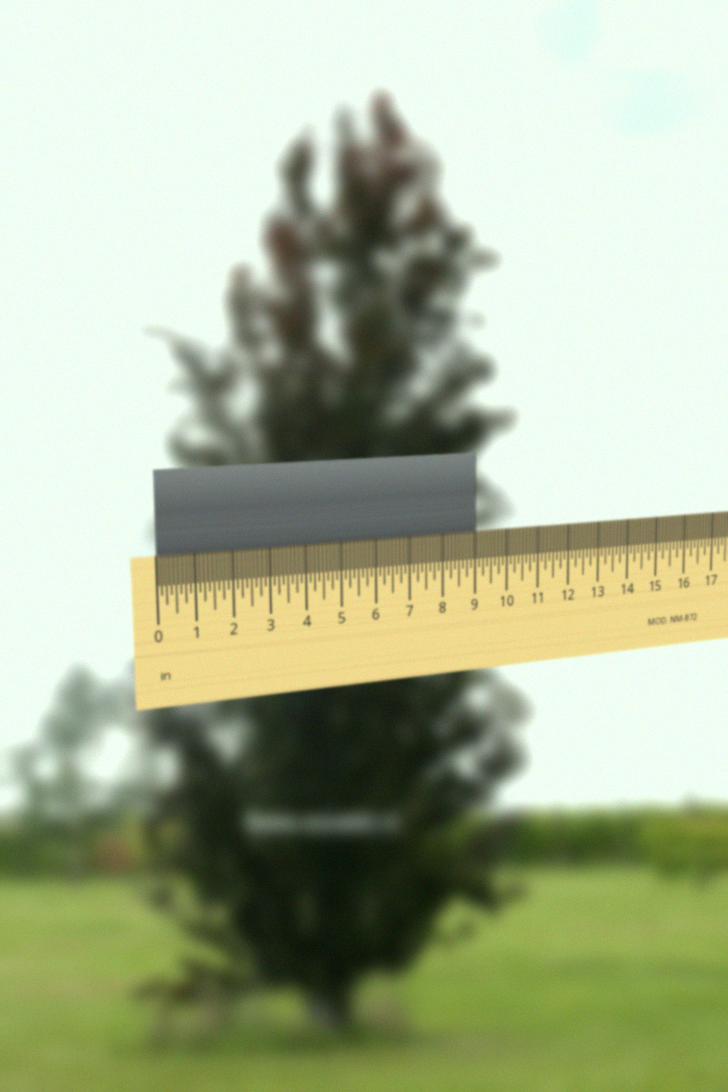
9 in
